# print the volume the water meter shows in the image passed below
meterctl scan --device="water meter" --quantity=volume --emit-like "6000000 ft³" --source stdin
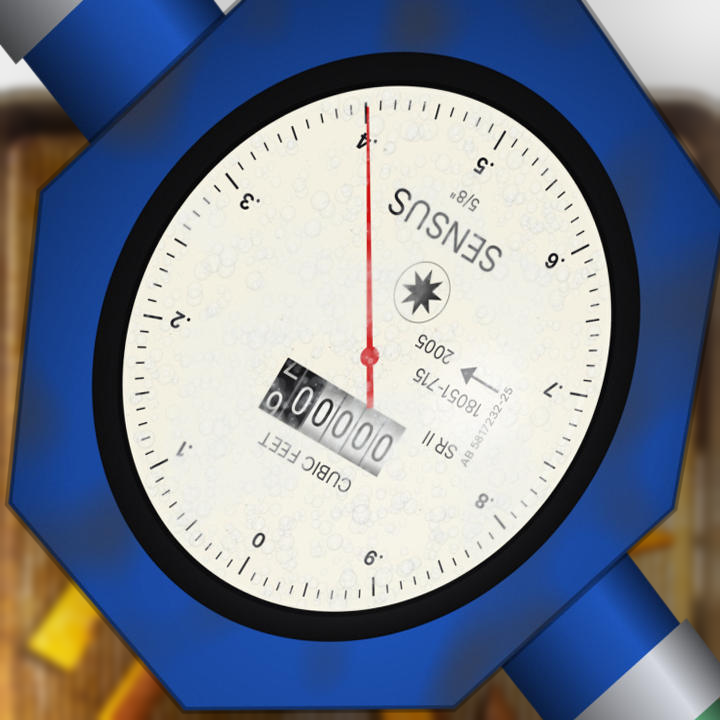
6.40 ft³
